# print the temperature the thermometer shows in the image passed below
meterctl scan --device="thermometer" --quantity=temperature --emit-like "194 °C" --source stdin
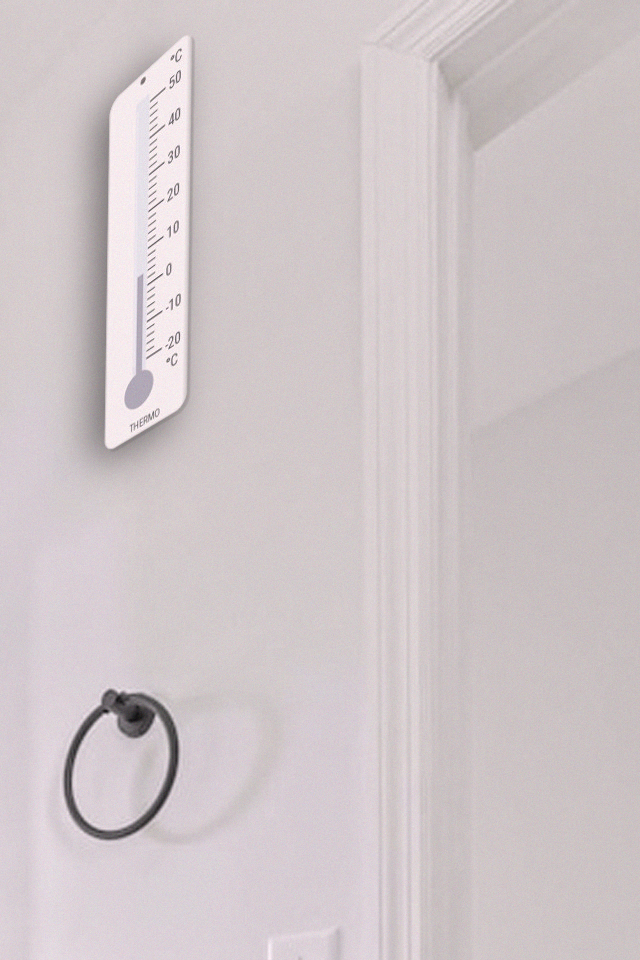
4 °C
